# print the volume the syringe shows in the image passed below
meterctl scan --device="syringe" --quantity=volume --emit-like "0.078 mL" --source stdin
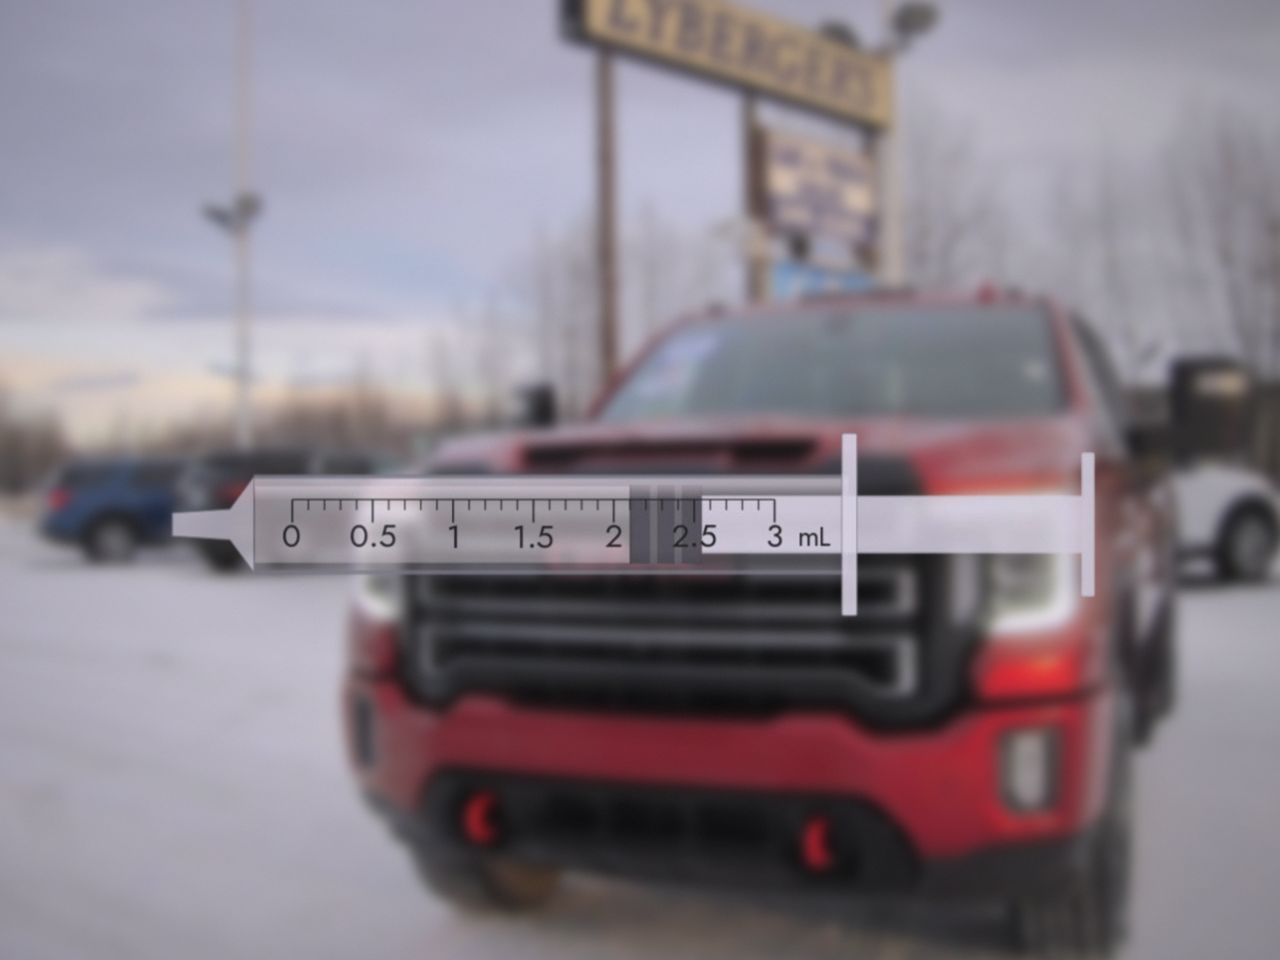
2.1 mL
